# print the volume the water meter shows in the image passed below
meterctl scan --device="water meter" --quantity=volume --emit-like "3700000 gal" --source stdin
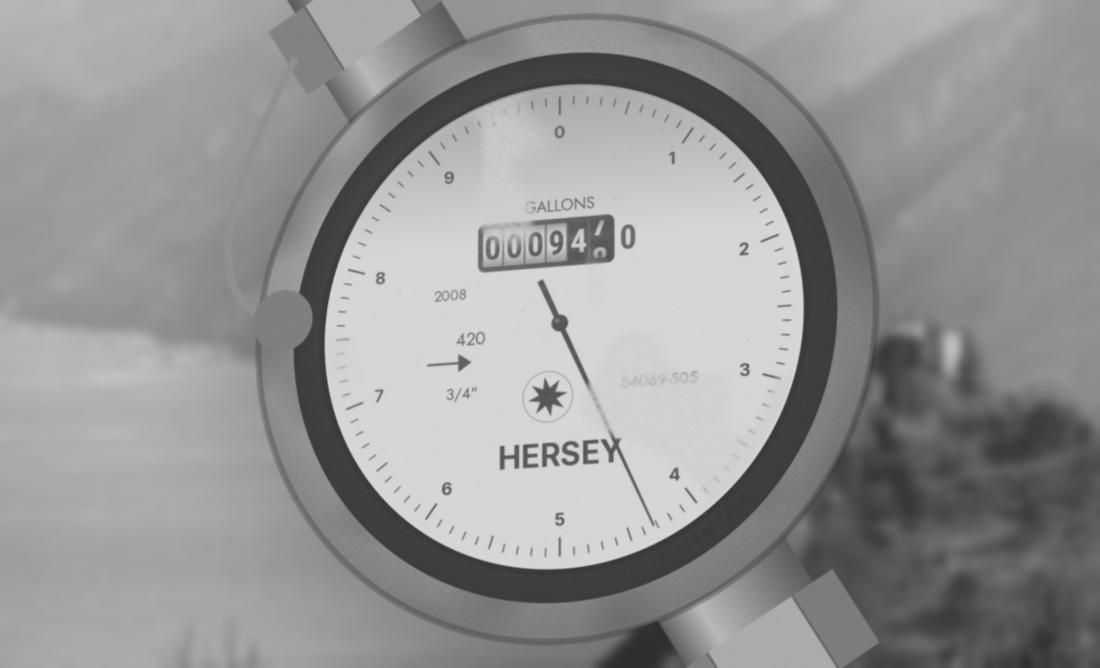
9474.3 gal
